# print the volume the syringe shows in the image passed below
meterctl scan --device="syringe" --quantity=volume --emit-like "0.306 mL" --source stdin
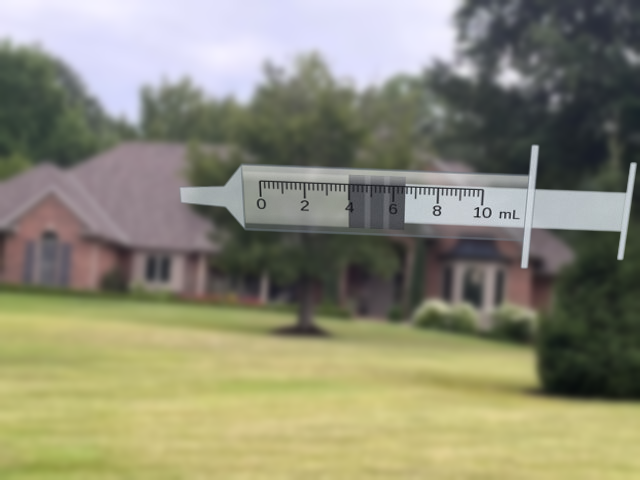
4 mL
